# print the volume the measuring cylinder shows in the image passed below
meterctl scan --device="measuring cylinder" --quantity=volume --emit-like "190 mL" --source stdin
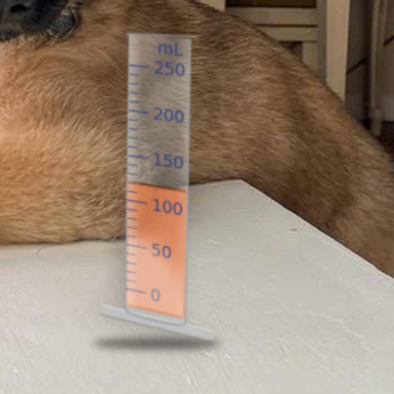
120 mL
